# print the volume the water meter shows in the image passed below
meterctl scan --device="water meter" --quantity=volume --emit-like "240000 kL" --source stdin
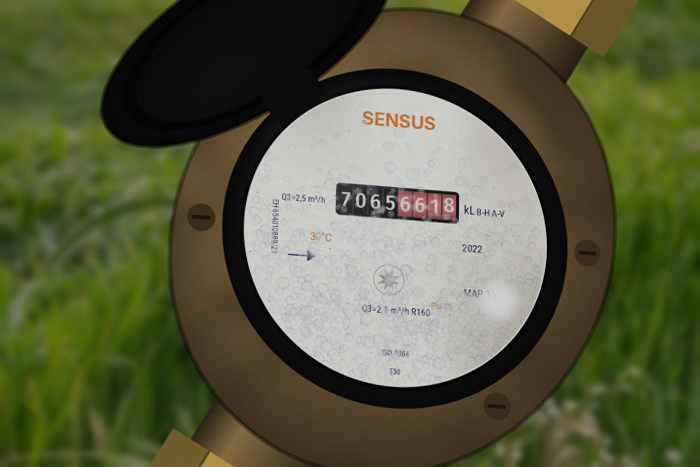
7065.6618 kL
